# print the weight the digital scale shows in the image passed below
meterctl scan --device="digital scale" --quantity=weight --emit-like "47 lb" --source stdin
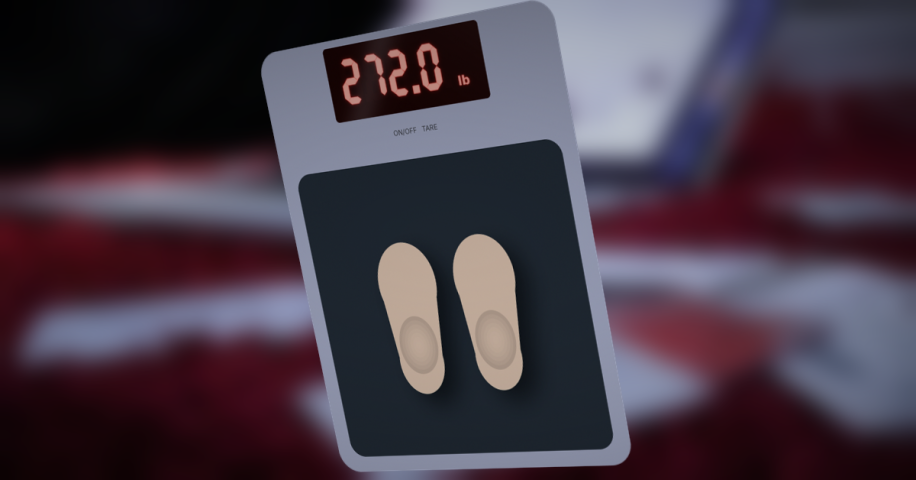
272.0 lb
